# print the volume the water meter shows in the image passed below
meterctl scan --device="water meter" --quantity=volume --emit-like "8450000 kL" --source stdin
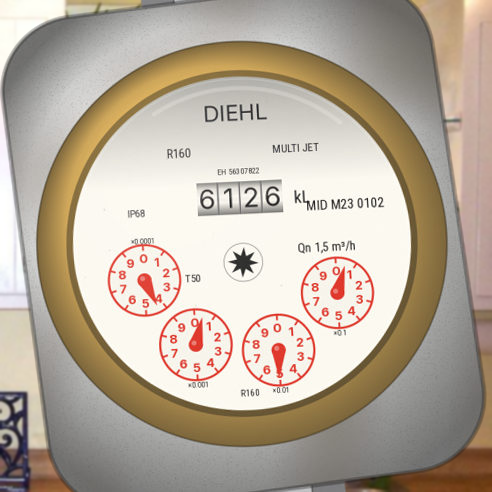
6126.0504 kL
